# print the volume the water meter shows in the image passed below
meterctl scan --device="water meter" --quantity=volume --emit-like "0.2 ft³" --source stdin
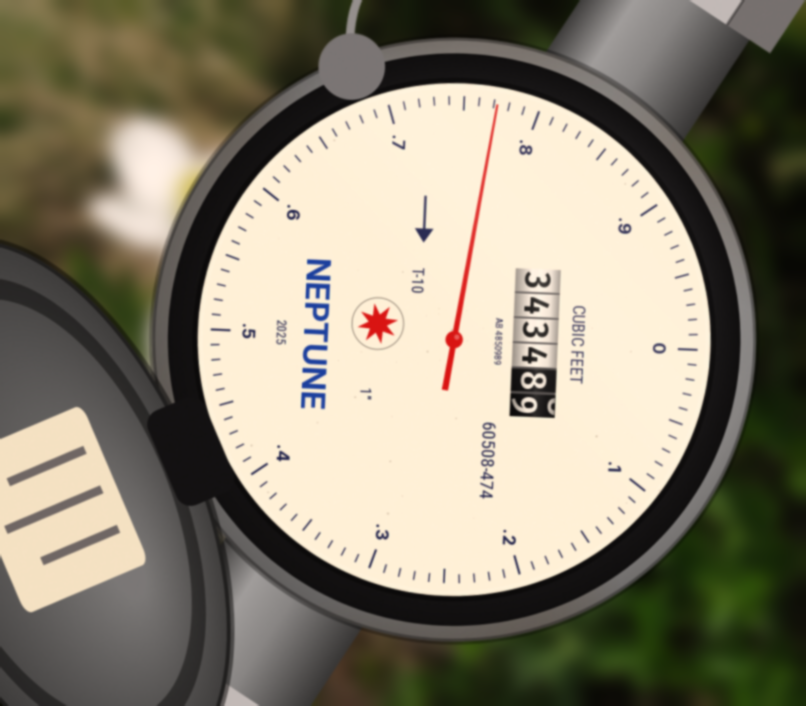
343488.77 ft³
